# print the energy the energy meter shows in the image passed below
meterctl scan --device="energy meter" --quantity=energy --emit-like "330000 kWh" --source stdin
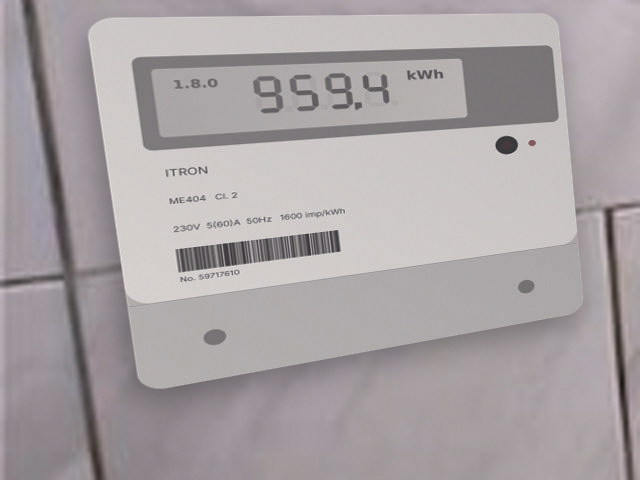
959.4 kWh
